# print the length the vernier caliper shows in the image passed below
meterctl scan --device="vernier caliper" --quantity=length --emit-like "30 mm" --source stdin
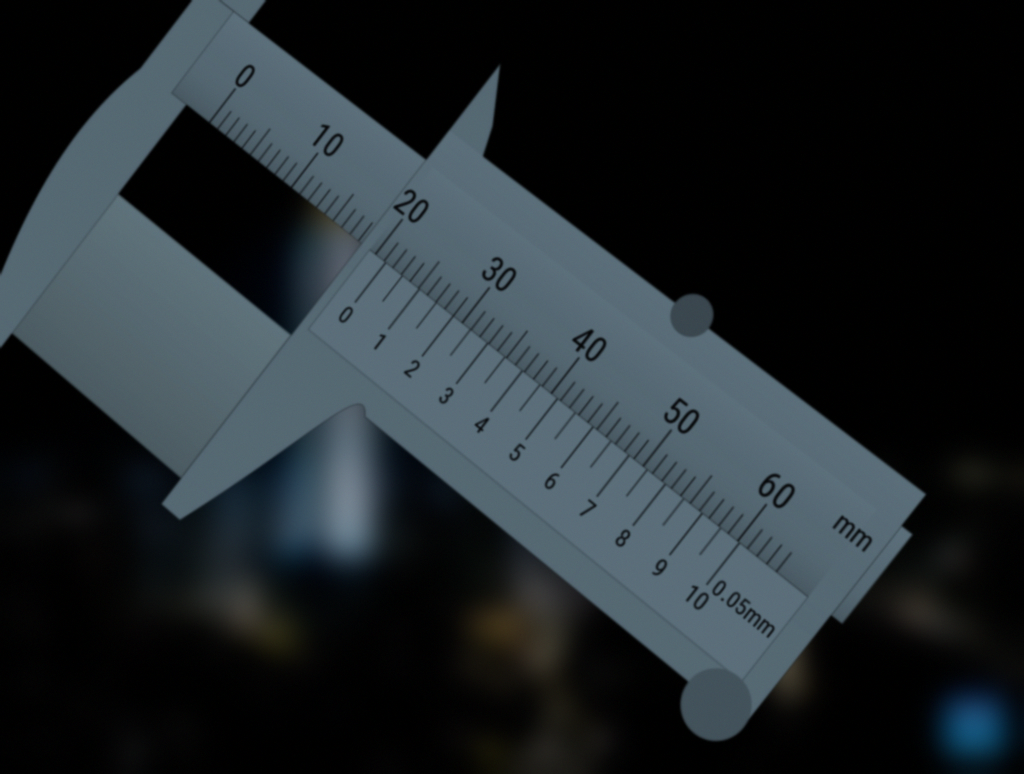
21.2 mm
